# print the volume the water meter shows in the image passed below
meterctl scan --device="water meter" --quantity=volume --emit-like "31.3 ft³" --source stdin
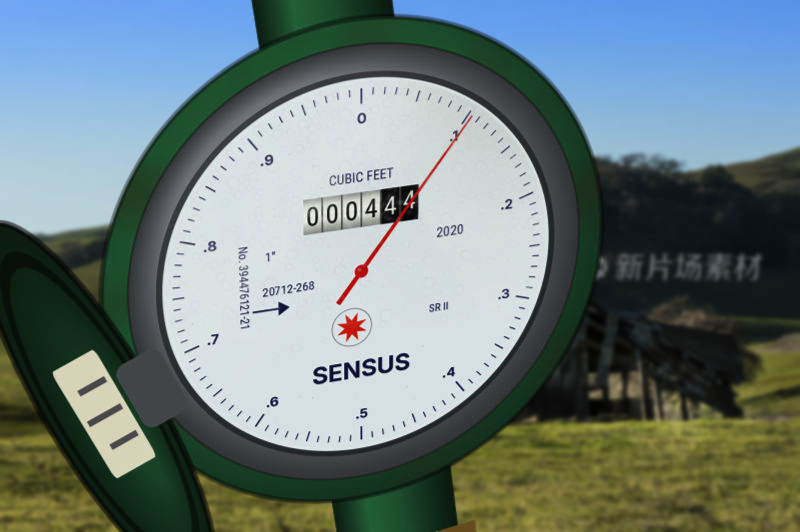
444.10 ft³
